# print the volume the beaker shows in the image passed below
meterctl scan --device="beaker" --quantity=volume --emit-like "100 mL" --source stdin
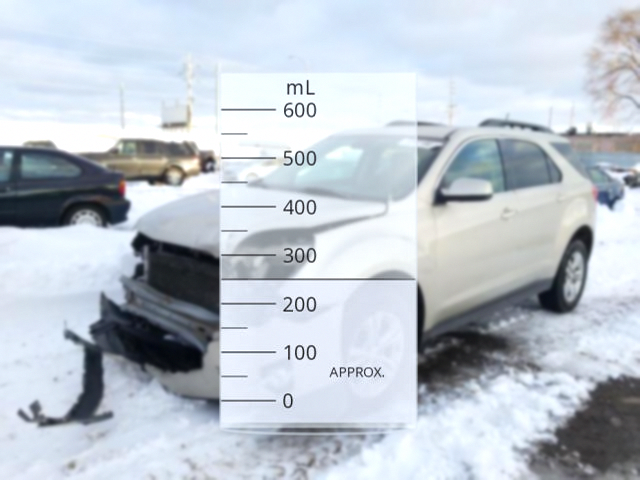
250 mL
